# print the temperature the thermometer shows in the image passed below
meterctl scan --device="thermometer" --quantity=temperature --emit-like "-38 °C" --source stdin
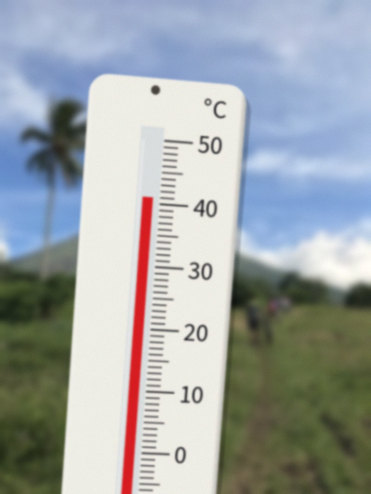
41 °C
